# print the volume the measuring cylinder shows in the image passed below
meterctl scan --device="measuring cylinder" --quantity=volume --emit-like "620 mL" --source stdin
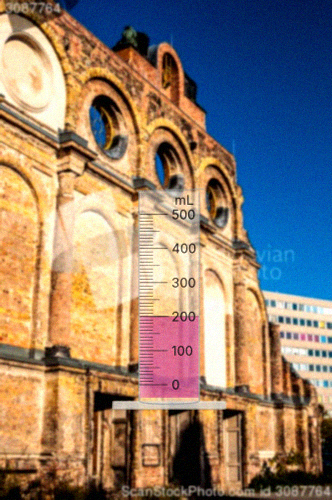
200 mL
